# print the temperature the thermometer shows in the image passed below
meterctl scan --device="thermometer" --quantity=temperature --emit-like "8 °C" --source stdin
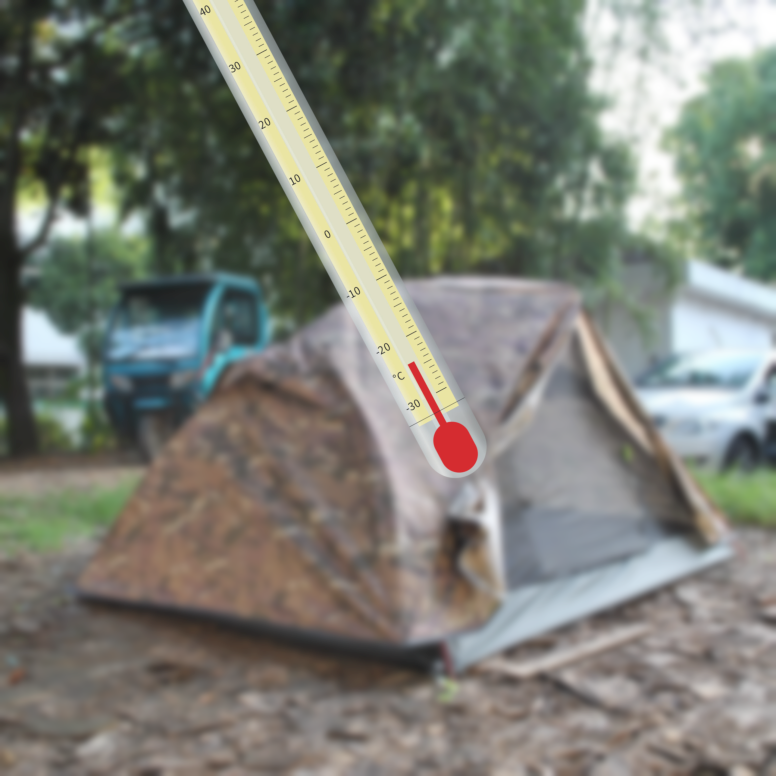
-24 °C
